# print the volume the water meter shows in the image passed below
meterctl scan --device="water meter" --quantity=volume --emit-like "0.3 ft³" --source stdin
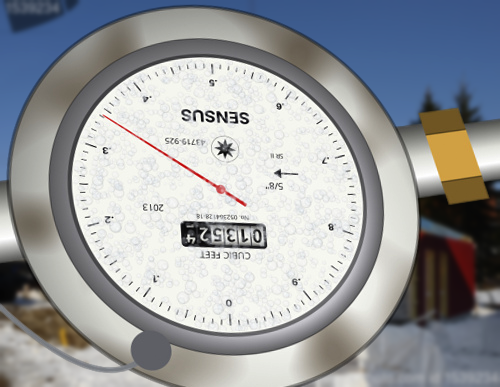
13524.34 ft³
